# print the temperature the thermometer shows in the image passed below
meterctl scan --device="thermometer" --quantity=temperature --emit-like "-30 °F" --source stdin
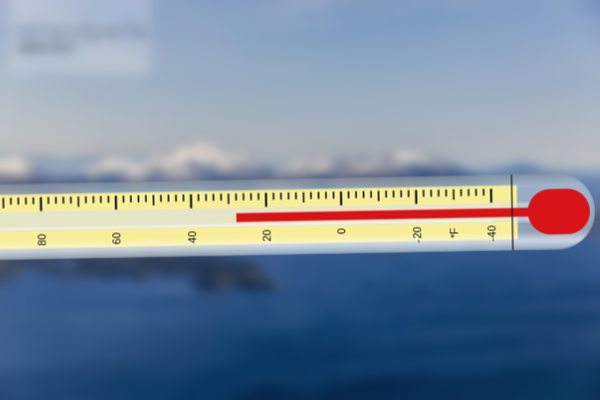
28 °F
